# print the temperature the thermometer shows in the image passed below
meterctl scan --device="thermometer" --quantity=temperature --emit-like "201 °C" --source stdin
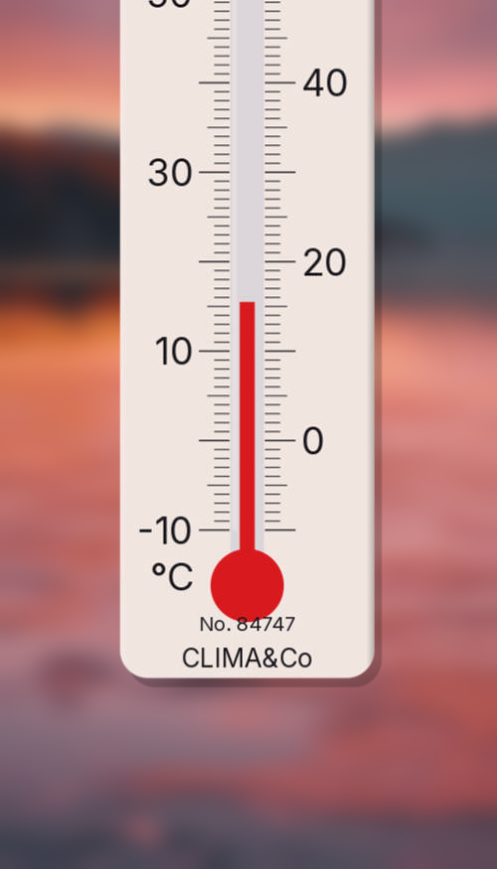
15.5 °C
